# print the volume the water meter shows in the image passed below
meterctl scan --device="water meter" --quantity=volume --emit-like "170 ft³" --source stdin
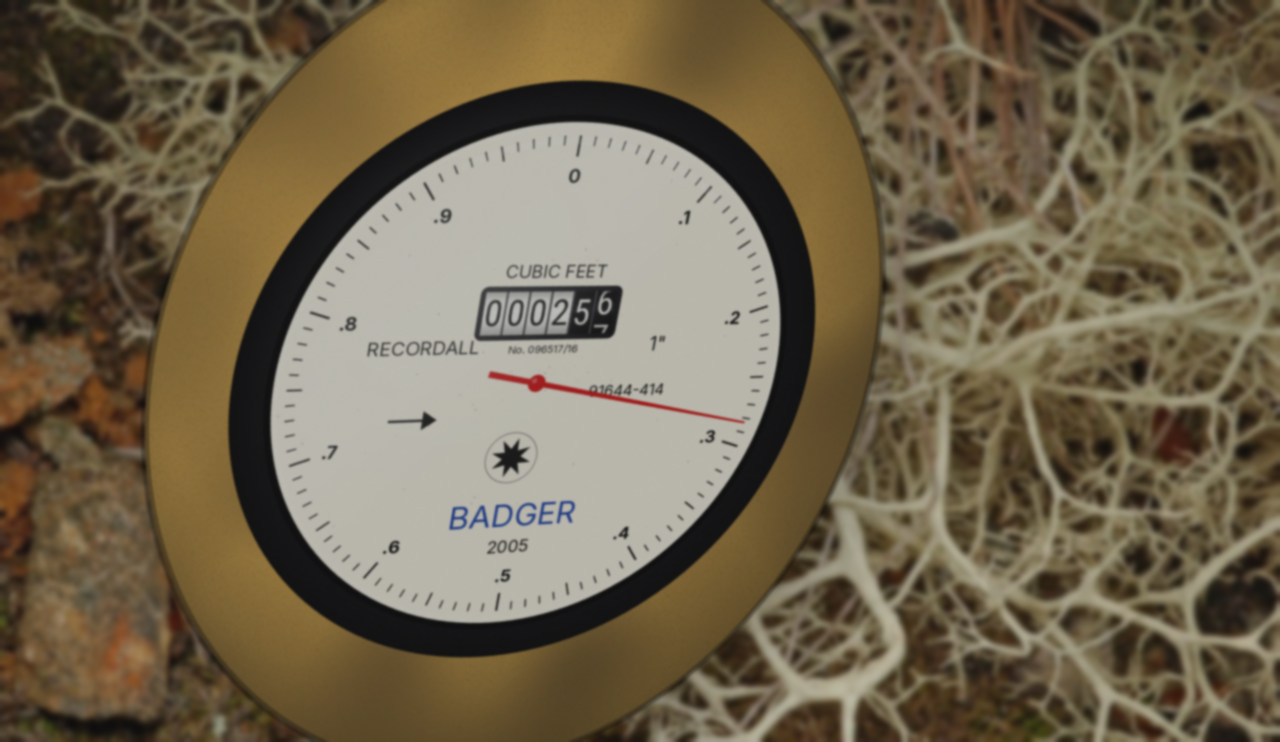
256.28 ft³
